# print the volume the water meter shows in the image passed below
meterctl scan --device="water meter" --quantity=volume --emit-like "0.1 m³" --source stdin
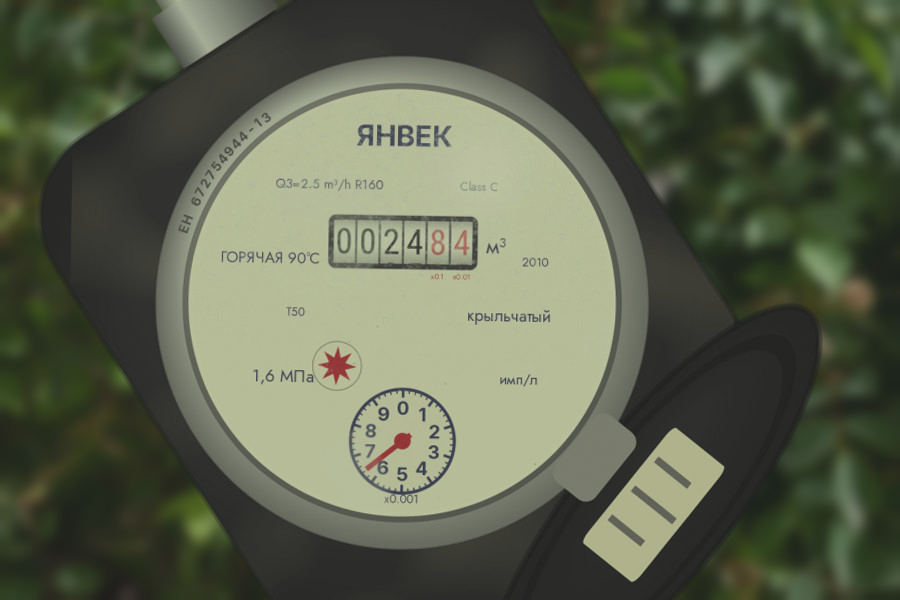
24.846 m³
